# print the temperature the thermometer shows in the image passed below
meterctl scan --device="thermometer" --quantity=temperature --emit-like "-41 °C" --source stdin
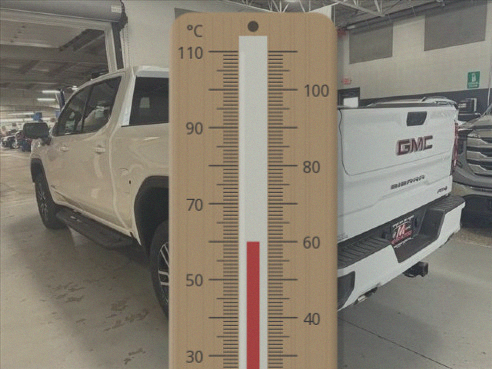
60 °C
